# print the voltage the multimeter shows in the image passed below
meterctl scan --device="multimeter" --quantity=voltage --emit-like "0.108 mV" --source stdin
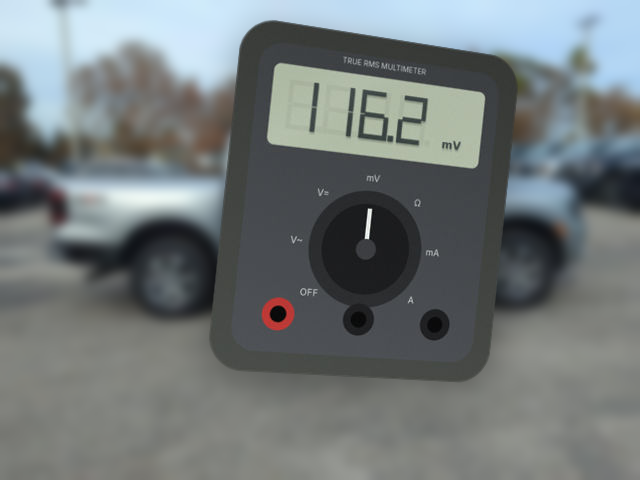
116.2 mV
